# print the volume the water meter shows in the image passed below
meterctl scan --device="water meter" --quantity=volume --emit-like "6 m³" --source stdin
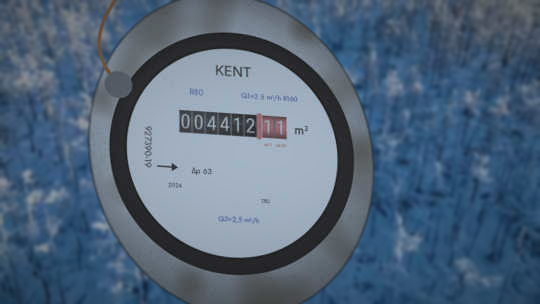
4412.11 m³
